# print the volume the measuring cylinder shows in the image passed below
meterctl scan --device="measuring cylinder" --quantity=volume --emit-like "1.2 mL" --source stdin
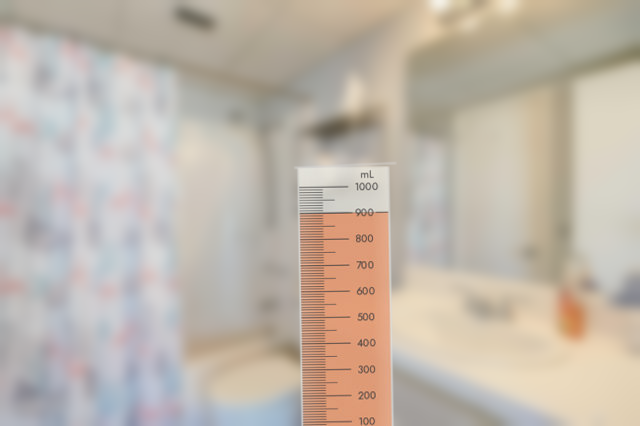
900 mL
